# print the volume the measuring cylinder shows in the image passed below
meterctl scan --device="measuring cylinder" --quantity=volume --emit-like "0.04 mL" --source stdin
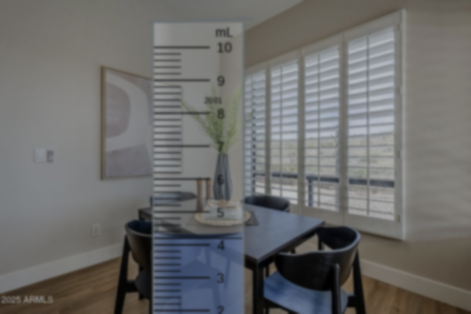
4.2 mL
